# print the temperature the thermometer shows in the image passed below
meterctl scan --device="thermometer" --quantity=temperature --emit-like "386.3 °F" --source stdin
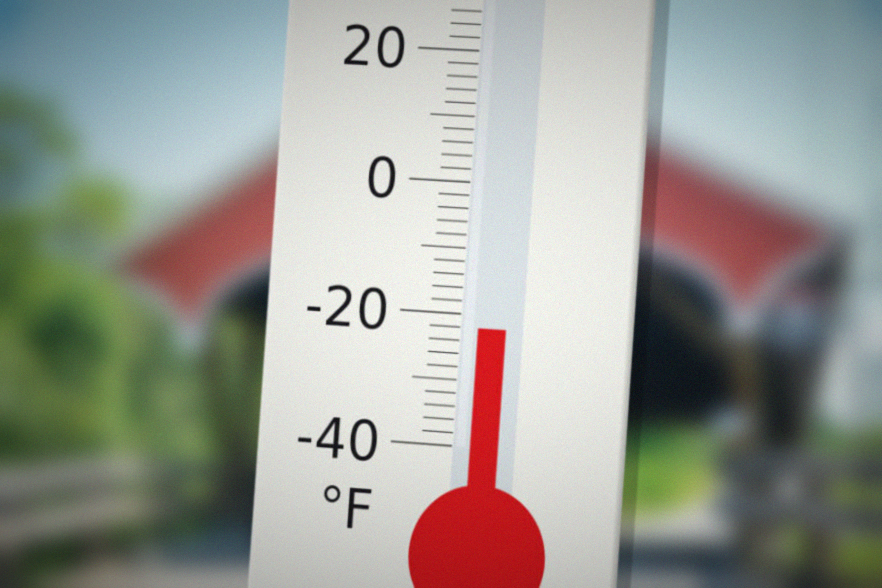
-22 °F
